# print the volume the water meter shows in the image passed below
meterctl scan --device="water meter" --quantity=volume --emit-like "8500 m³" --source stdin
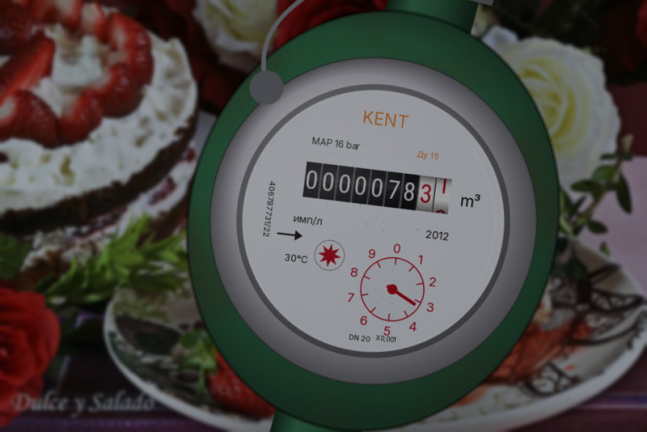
78.313 m³
